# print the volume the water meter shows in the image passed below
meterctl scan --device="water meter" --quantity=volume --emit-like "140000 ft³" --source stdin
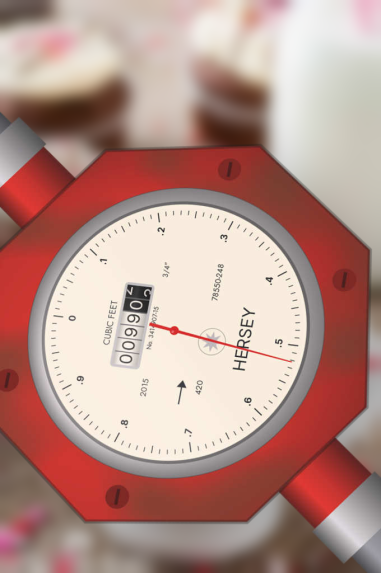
9902.52 ft³
